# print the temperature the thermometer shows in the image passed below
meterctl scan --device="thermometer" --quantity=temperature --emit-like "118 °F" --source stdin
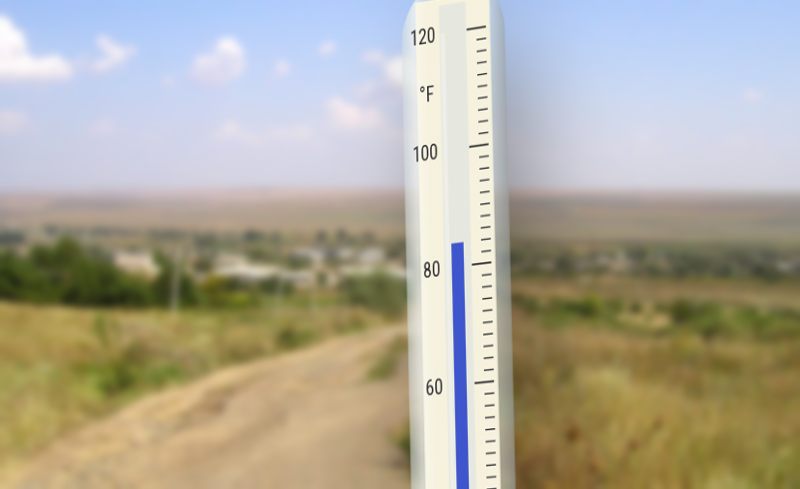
84 °F
